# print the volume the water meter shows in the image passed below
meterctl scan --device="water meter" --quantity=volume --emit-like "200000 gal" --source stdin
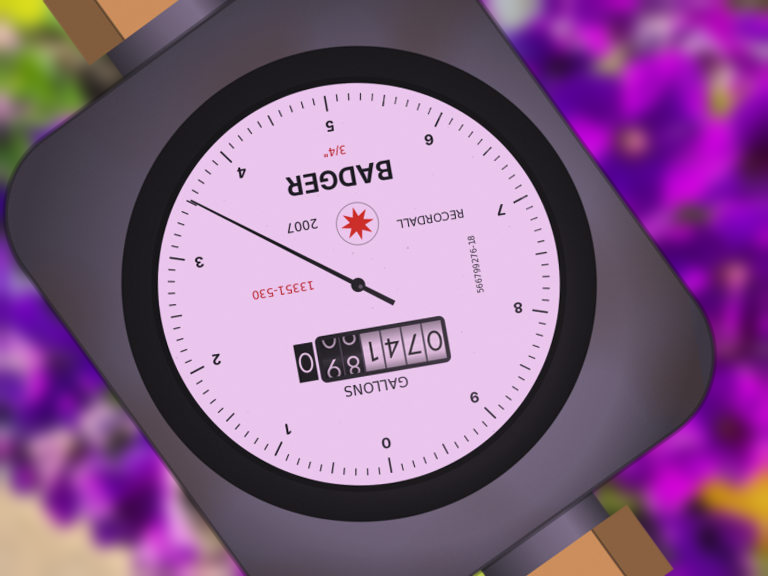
741893.5 gal
